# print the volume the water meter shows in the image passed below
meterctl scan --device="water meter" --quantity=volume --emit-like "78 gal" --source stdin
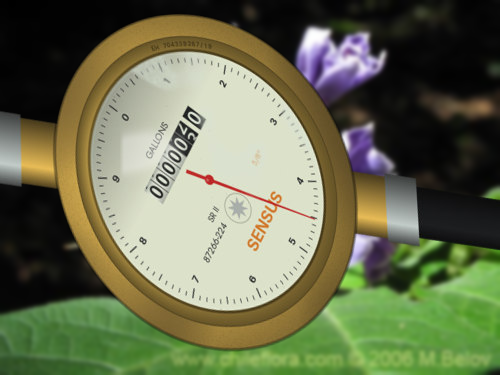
24.5 gal
